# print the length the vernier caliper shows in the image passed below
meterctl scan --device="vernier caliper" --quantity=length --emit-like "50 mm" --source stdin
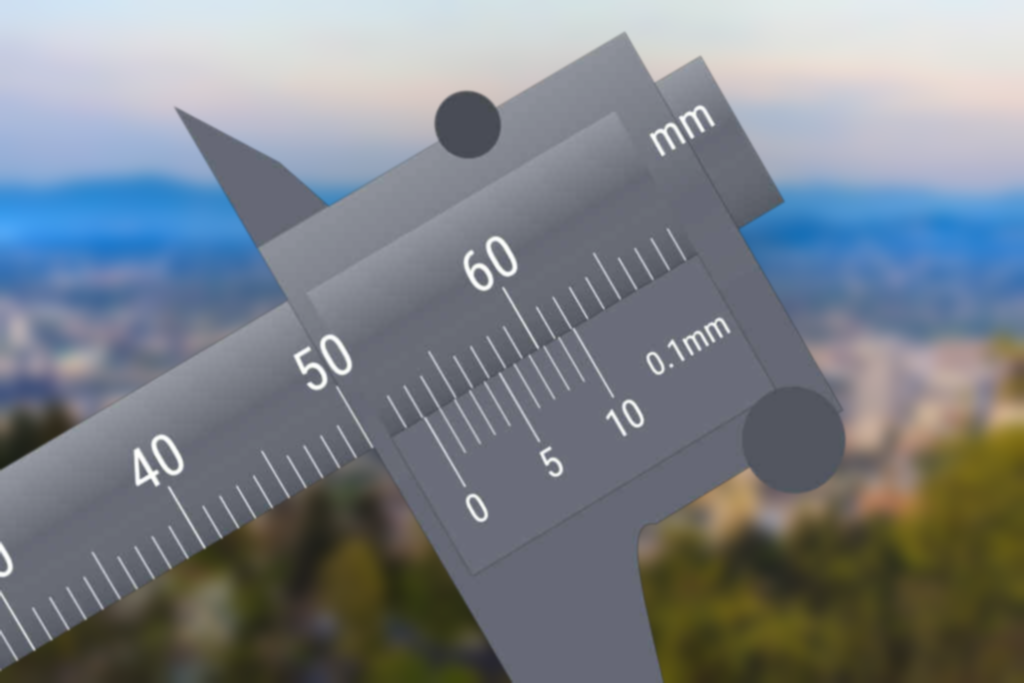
53.1 mm
